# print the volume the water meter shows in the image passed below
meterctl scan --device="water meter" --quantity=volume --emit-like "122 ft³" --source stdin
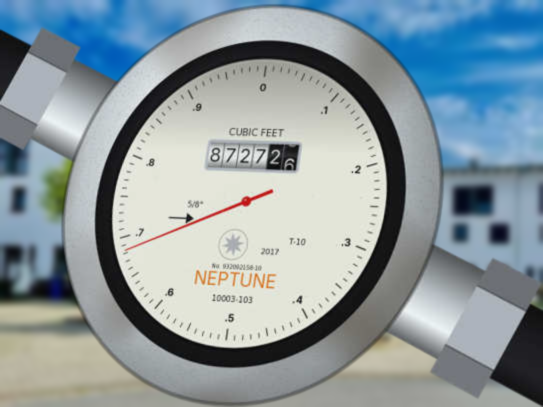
872725.68 ft³
